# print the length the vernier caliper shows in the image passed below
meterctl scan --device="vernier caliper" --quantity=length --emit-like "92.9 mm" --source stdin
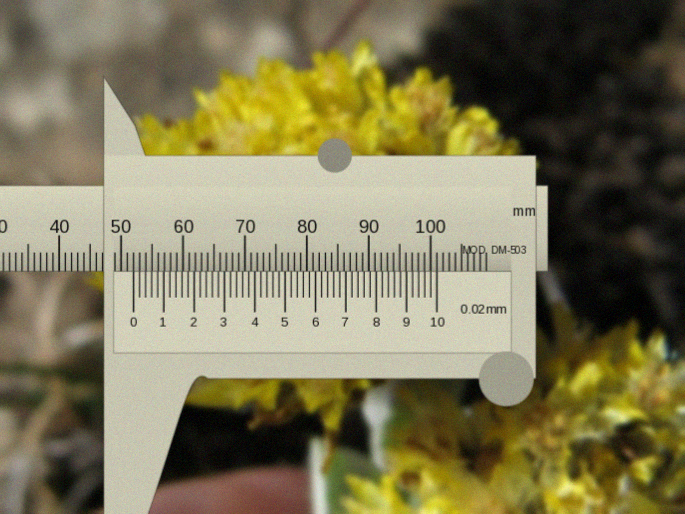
52.0 mm
